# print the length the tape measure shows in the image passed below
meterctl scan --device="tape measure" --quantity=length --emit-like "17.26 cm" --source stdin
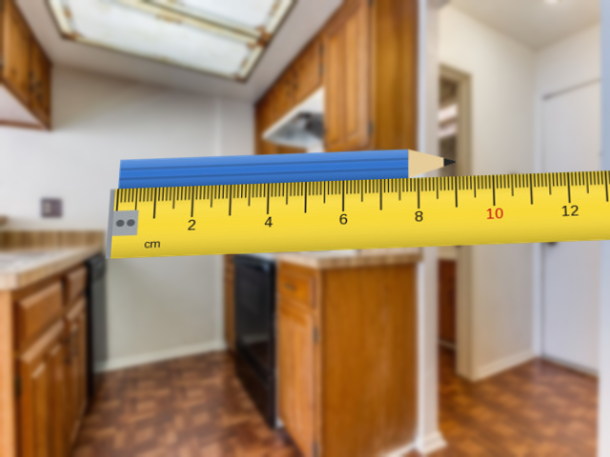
9 cm
